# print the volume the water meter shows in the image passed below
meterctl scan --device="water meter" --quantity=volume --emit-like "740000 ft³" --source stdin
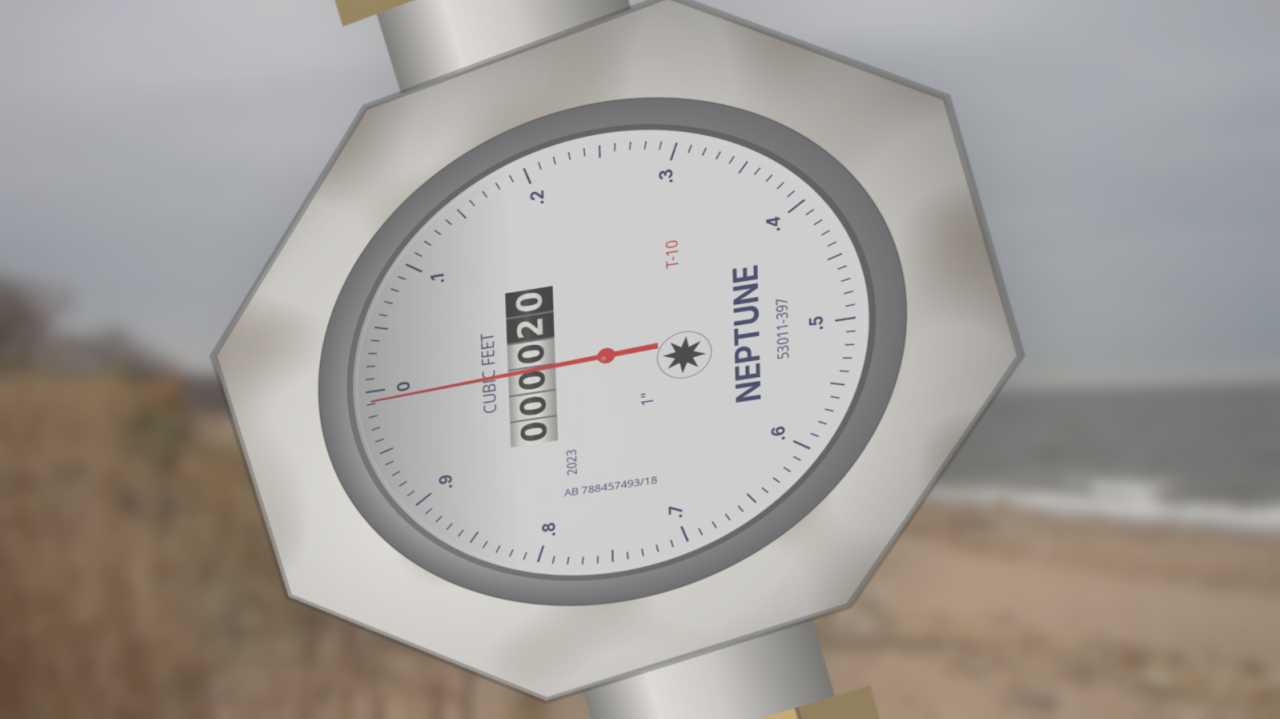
19.99 ft³
